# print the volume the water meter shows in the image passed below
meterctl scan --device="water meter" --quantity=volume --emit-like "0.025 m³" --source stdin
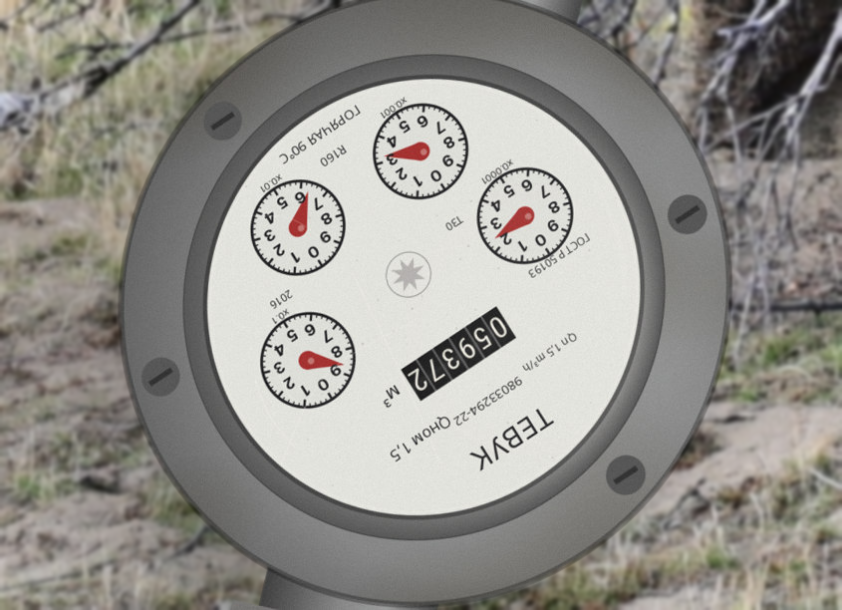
59372.8632 m³
